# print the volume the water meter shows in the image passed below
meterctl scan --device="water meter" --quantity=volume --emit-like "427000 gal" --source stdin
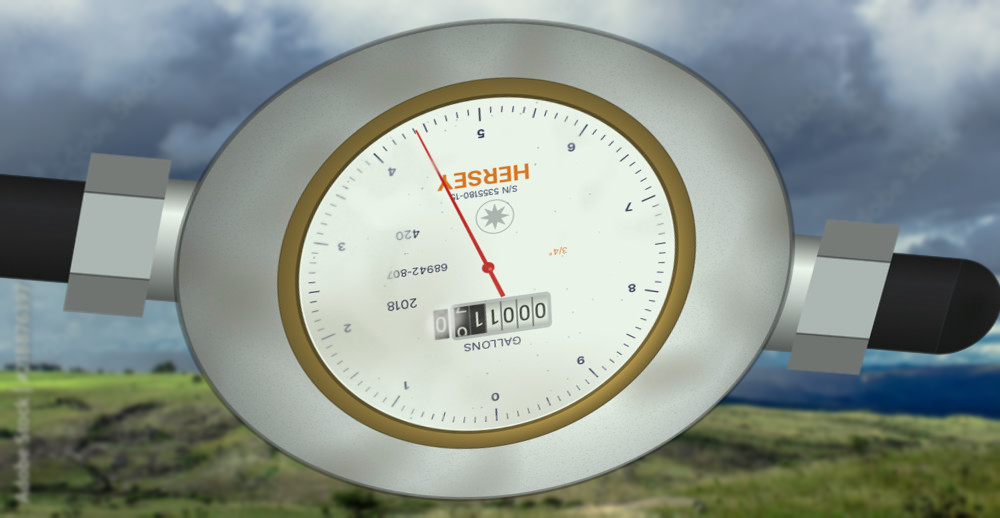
1164.4 gal
